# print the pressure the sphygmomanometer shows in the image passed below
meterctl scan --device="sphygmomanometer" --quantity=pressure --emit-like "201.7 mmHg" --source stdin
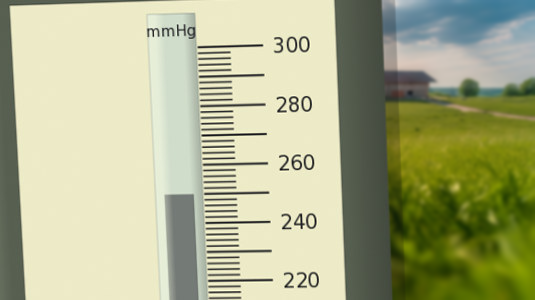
250 mmHg
